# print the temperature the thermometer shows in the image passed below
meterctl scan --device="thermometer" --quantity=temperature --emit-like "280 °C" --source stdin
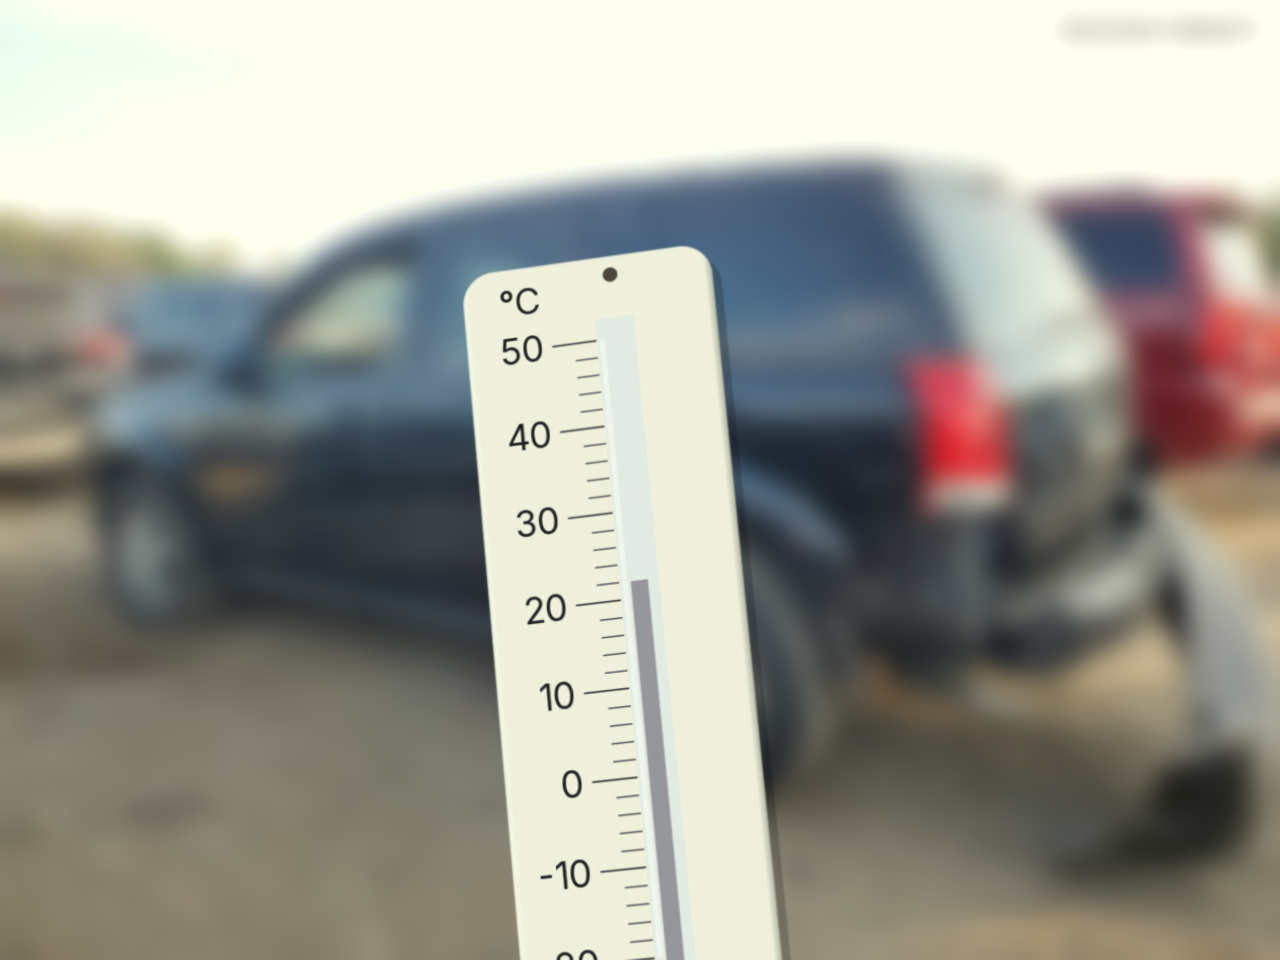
22 °C
